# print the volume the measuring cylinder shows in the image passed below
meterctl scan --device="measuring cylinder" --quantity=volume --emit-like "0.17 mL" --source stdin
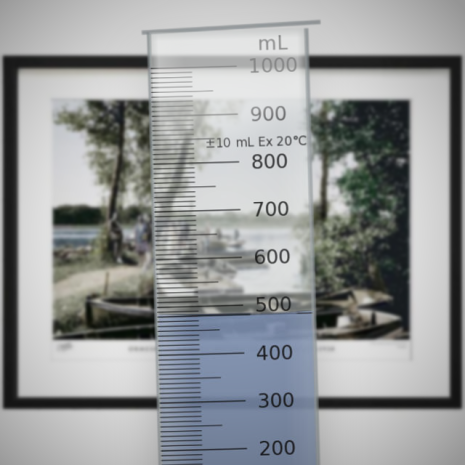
480 mL
